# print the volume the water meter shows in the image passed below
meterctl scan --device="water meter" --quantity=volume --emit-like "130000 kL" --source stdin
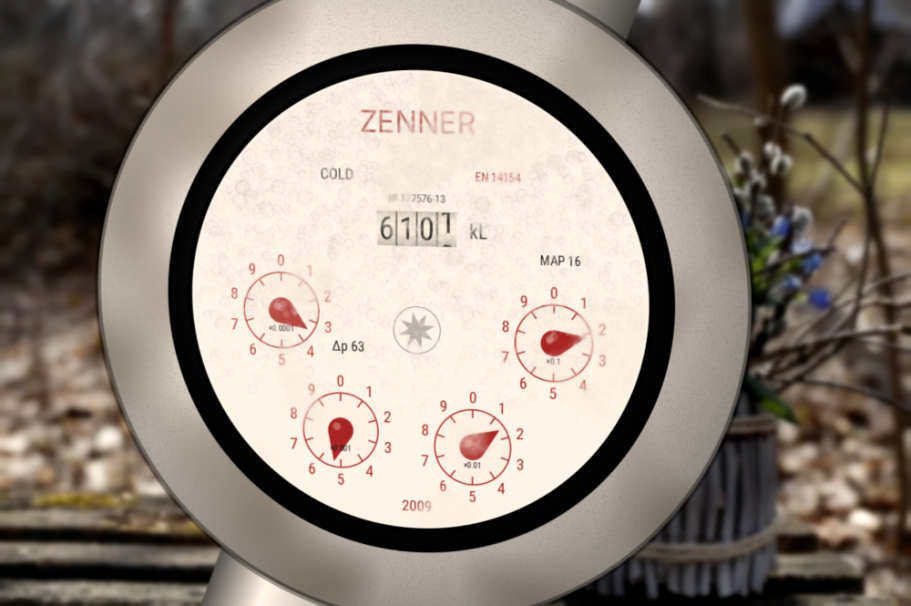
6101.2153 kL
